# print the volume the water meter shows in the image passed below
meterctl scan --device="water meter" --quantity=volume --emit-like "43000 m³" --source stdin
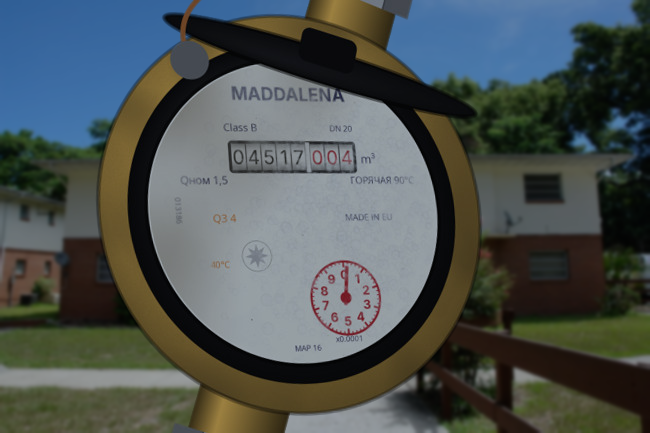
4517.0040 m³
